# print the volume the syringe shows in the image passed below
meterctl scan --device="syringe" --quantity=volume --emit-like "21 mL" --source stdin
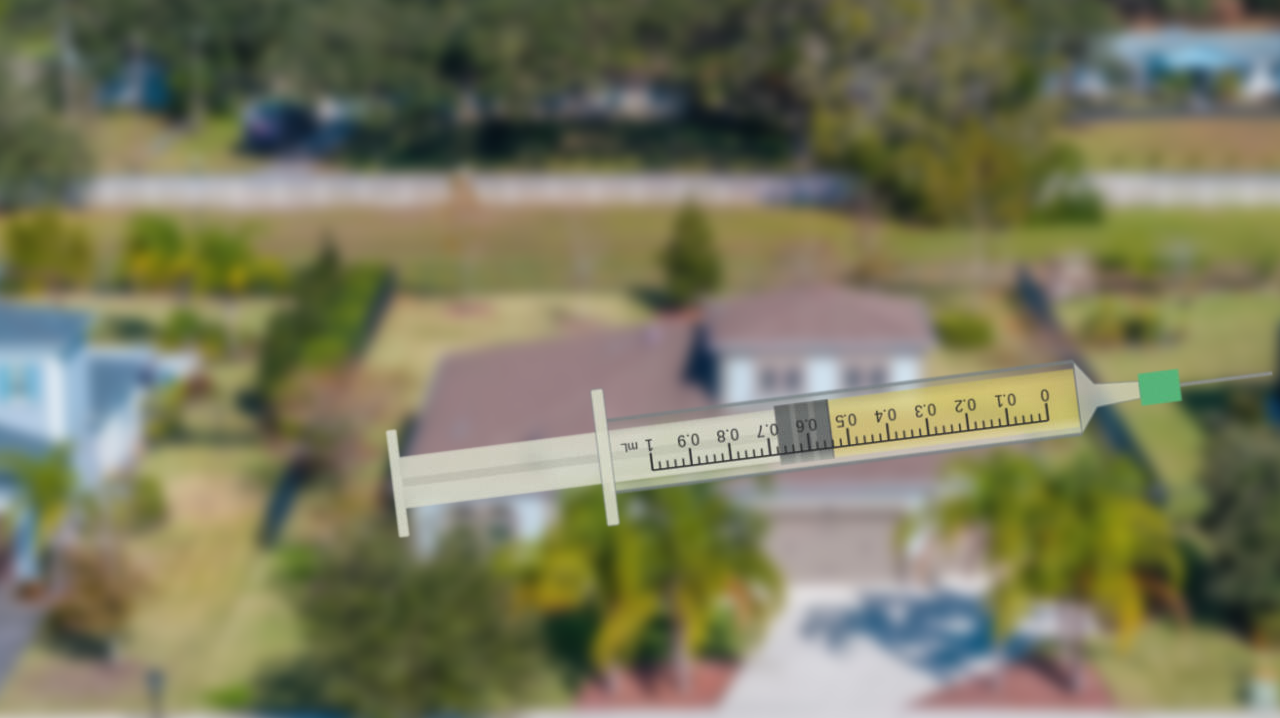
0.54 mL
